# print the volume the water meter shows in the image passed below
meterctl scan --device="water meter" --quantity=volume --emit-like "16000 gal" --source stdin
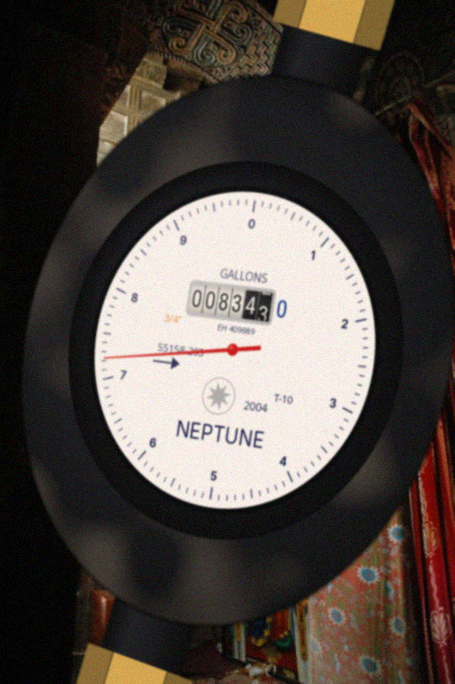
83427.2 gal
